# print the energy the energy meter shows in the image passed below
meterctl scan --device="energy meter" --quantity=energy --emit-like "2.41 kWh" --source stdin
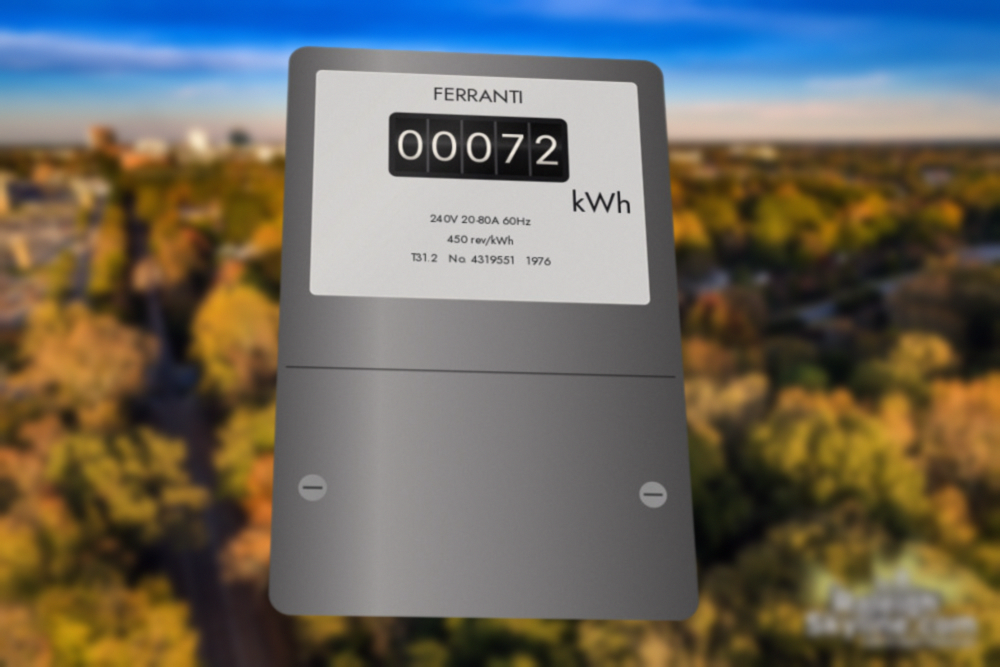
72 kWh
